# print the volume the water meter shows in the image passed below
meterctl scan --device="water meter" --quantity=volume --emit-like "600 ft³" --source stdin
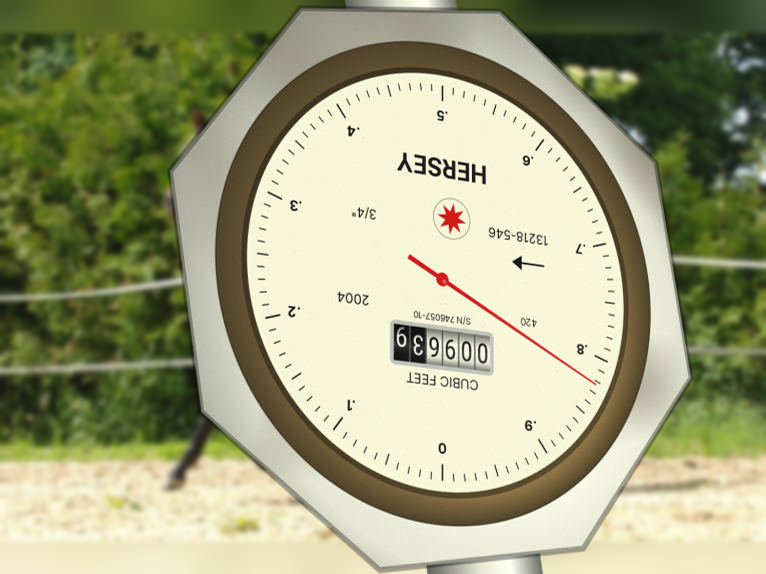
9638.82 ft³
